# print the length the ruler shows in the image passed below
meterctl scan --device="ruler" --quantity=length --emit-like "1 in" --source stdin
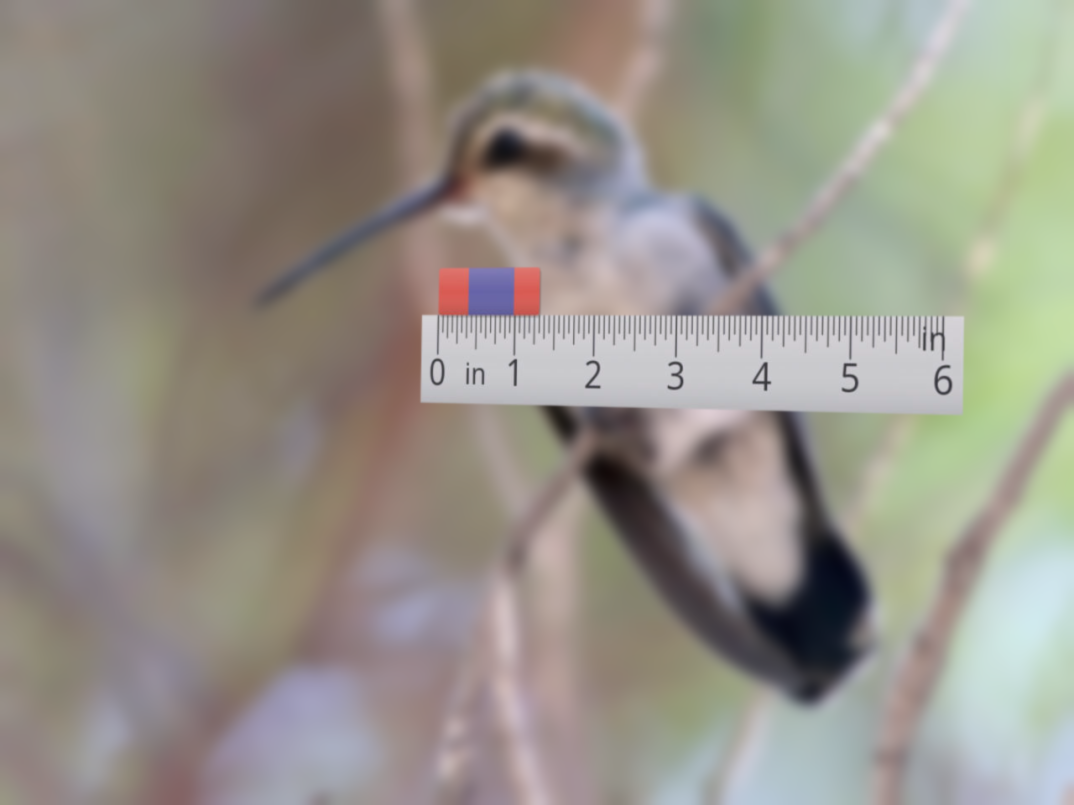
1.3125 in
